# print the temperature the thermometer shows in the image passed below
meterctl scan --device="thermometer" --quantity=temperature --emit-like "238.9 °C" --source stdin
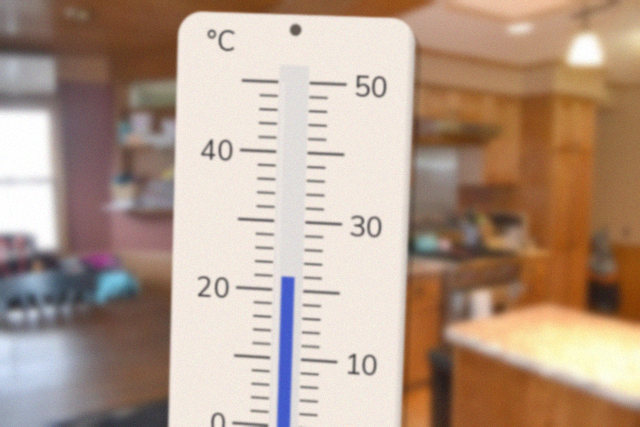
22 °C
